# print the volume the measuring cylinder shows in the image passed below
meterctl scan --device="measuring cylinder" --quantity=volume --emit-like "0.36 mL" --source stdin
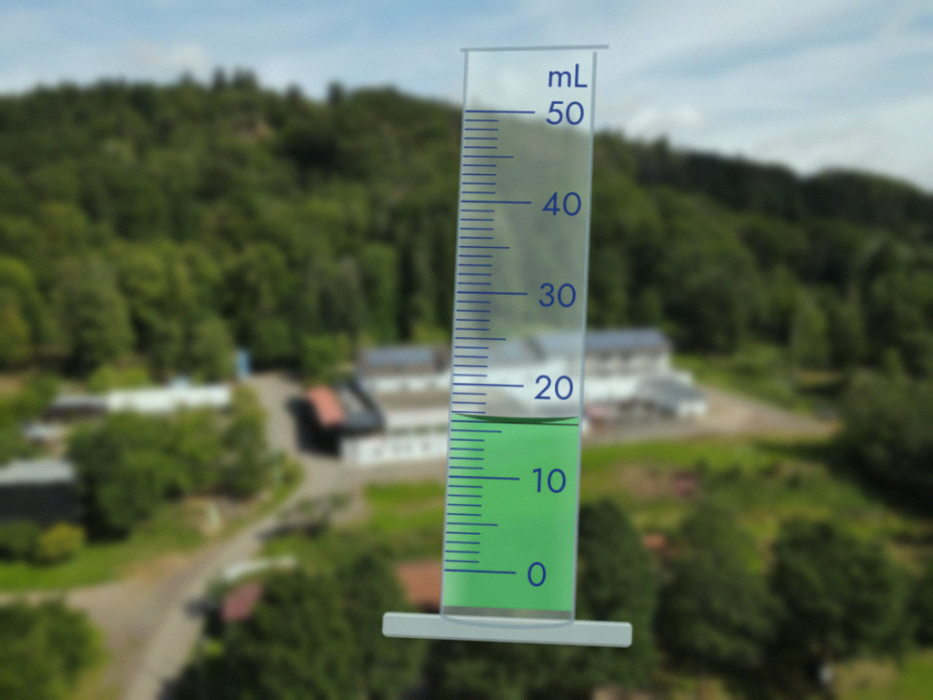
16 mL
